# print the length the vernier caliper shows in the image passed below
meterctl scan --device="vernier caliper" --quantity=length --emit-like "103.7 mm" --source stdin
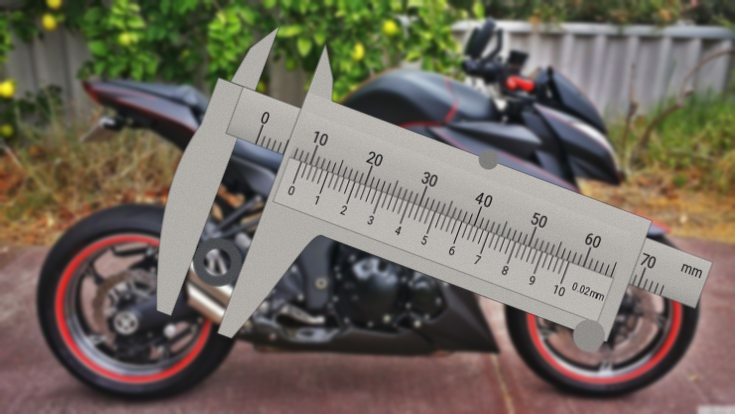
8.4 mm
